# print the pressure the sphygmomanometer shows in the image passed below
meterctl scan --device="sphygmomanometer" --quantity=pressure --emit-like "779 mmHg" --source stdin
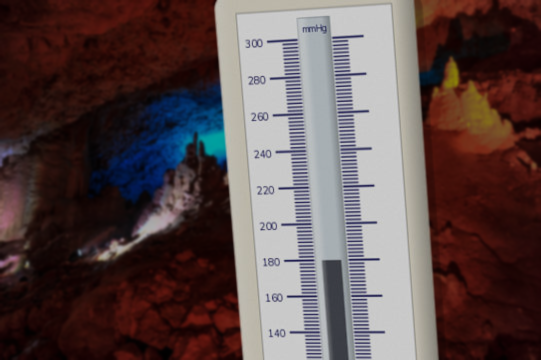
180 mmHg
